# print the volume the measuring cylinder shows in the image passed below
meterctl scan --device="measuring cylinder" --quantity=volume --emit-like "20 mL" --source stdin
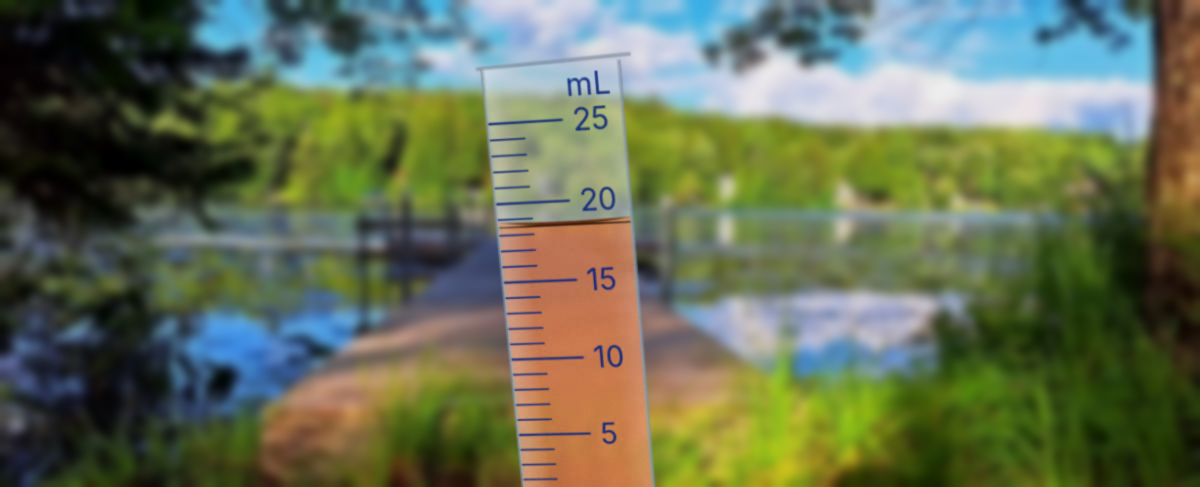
18.5 mL
